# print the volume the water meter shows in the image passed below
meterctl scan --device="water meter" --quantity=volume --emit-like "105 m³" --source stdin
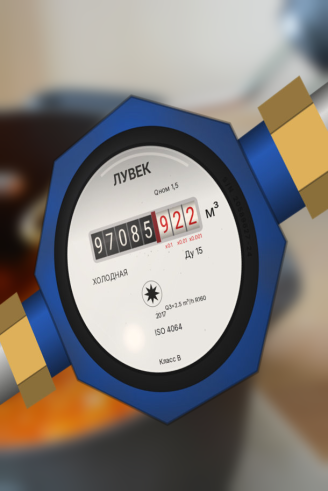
97085.922 m³
